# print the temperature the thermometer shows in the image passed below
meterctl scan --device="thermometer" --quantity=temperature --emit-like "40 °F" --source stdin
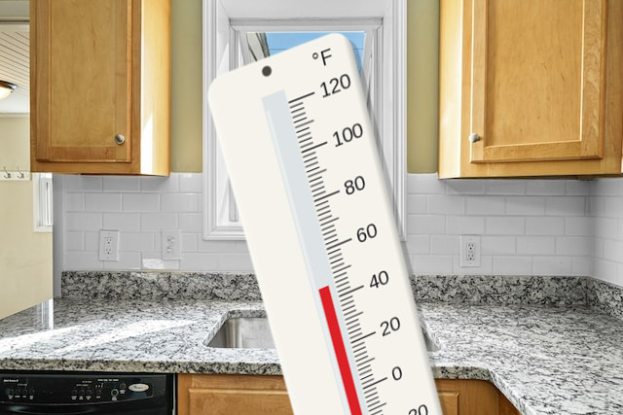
46 °F
